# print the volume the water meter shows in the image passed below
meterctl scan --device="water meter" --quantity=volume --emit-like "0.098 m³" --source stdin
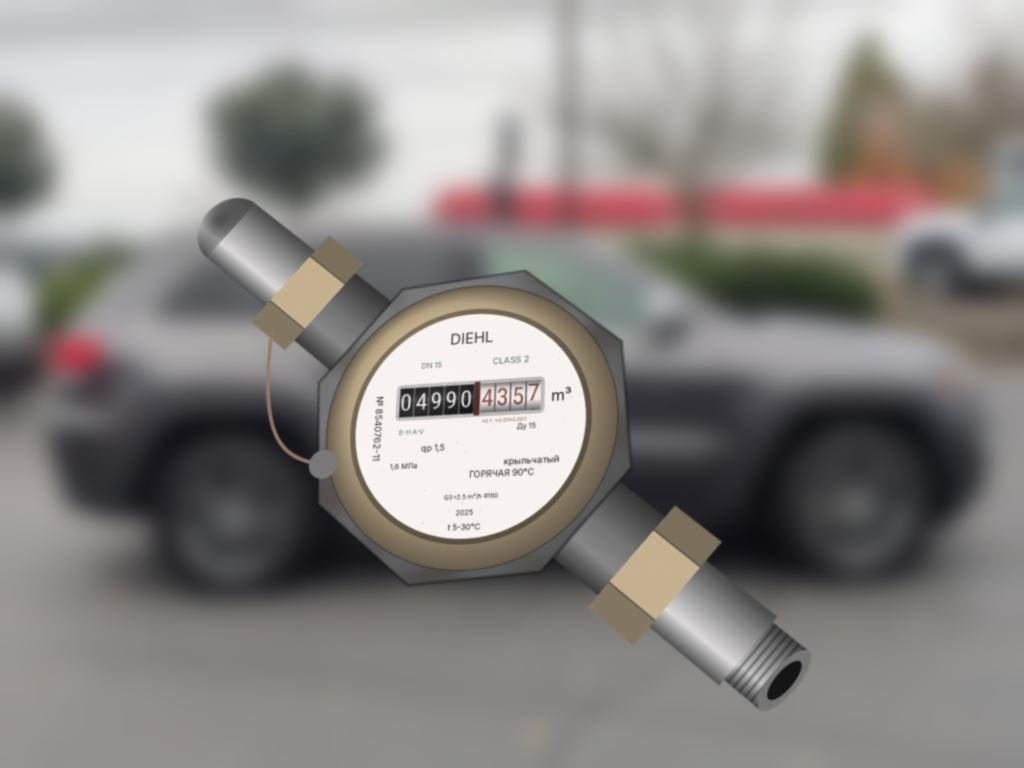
4990.4357 m³
